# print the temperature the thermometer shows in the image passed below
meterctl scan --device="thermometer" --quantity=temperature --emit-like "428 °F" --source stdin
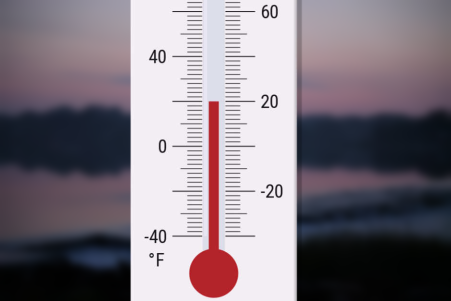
20 °F
